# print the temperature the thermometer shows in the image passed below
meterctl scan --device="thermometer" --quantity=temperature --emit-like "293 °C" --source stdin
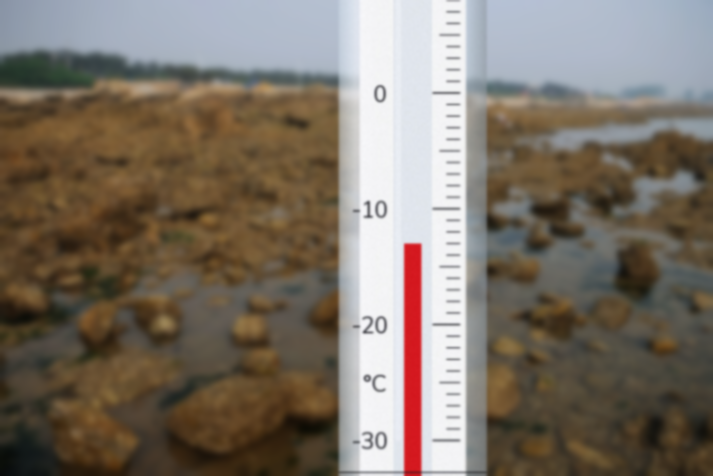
-13 °C
